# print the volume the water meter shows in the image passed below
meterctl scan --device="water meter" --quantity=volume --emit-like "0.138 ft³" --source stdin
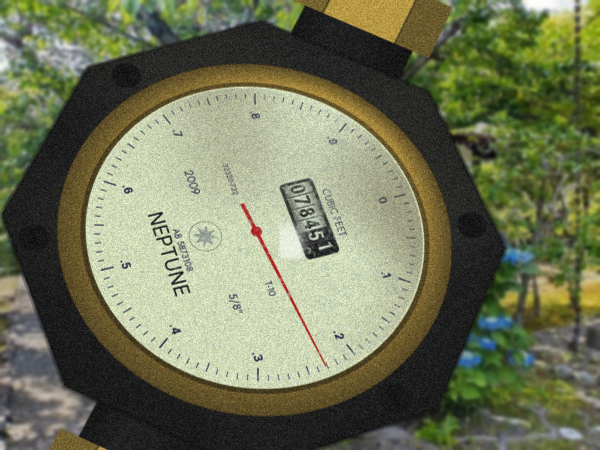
78451.23 ft³
